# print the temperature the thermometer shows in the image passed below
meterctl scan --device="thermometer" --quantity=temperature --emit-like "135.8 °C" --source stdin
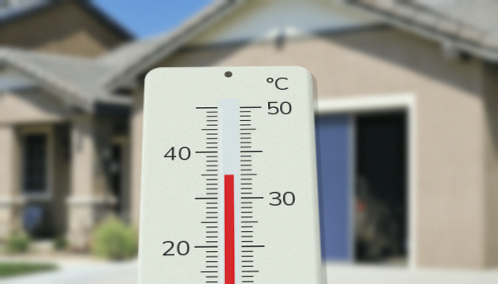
35 °C
